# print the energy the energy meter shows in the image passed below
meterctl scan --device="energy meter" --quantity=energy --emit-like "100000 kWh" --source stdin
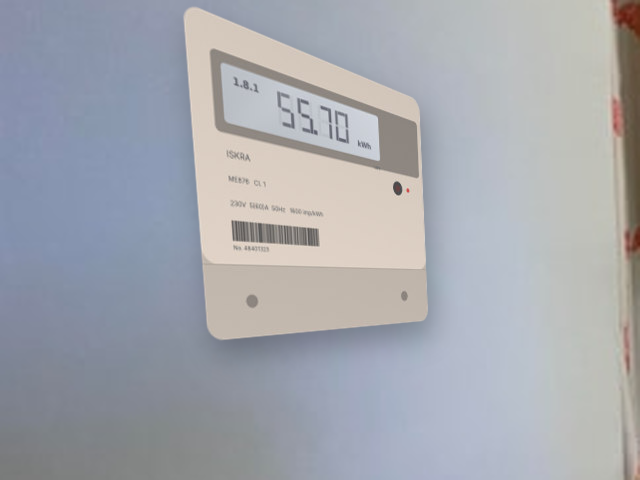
55.70 kWh
